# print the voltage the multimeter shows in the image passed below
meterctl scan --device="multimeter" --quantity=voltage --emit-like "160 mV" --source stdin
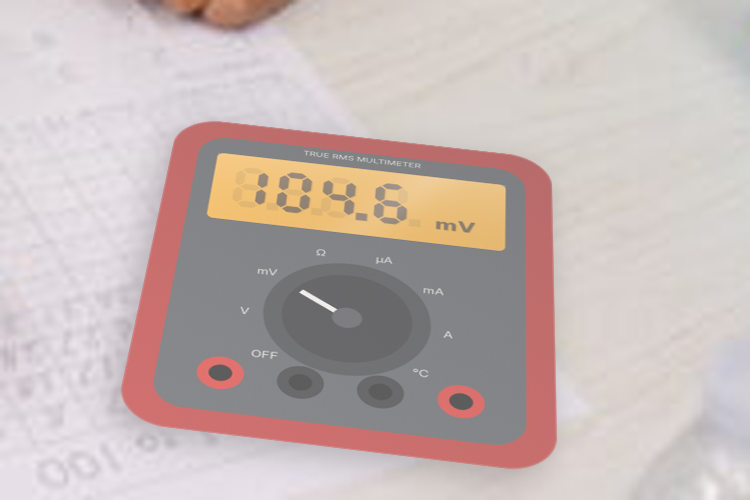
104.6 mV
